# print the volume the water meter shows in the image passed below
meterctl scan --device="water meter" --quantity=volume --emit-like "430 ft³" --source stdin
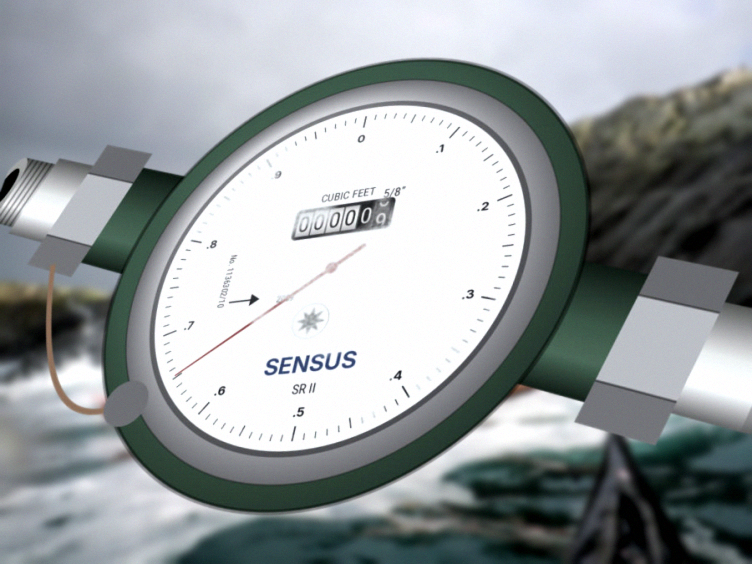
8.65 ft³
